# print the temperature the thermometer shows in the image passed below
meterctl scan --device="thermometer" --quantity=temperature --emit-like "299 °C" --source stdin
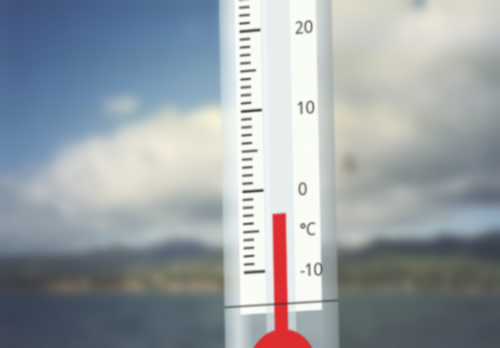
-3 °C
